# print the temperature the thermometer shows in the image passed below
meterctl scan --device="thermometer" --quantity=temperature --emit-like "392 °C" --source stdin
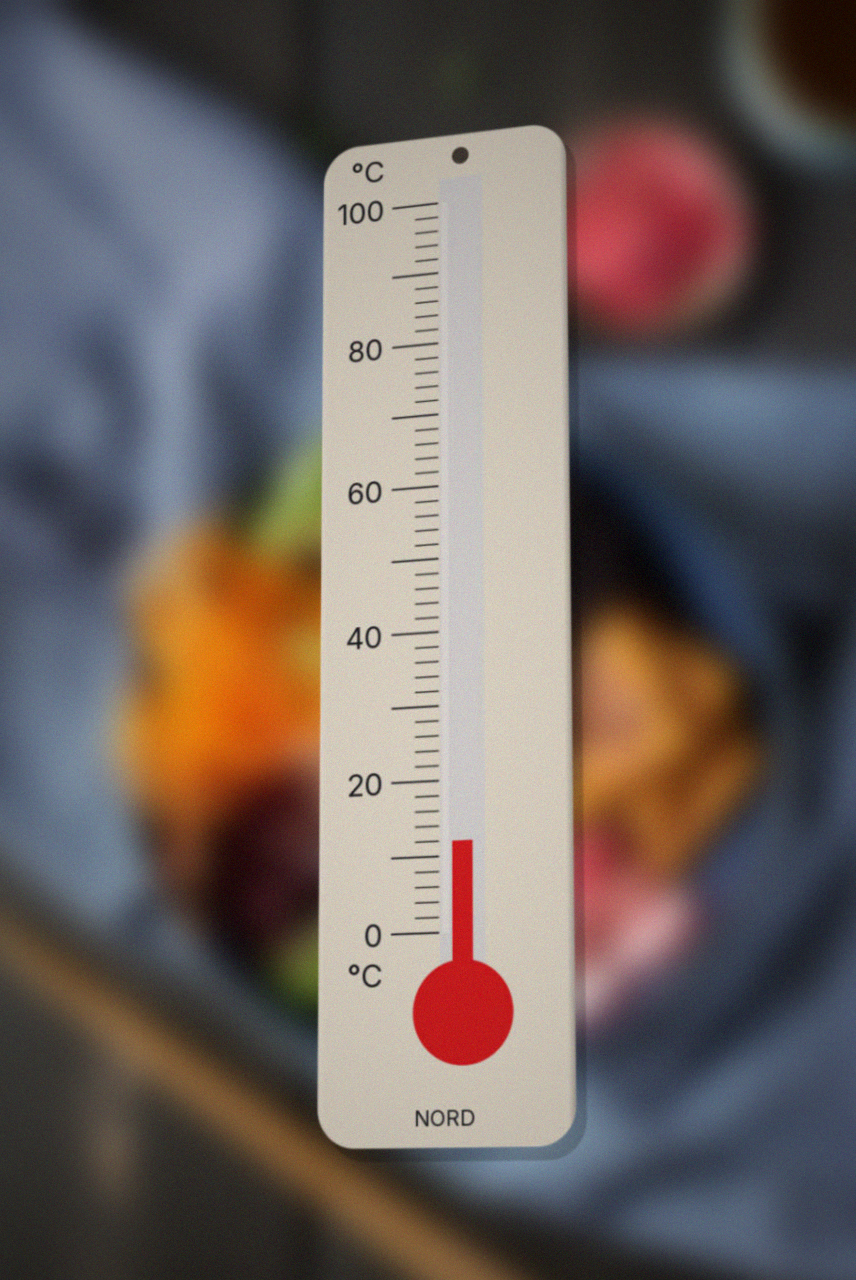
12 °C
